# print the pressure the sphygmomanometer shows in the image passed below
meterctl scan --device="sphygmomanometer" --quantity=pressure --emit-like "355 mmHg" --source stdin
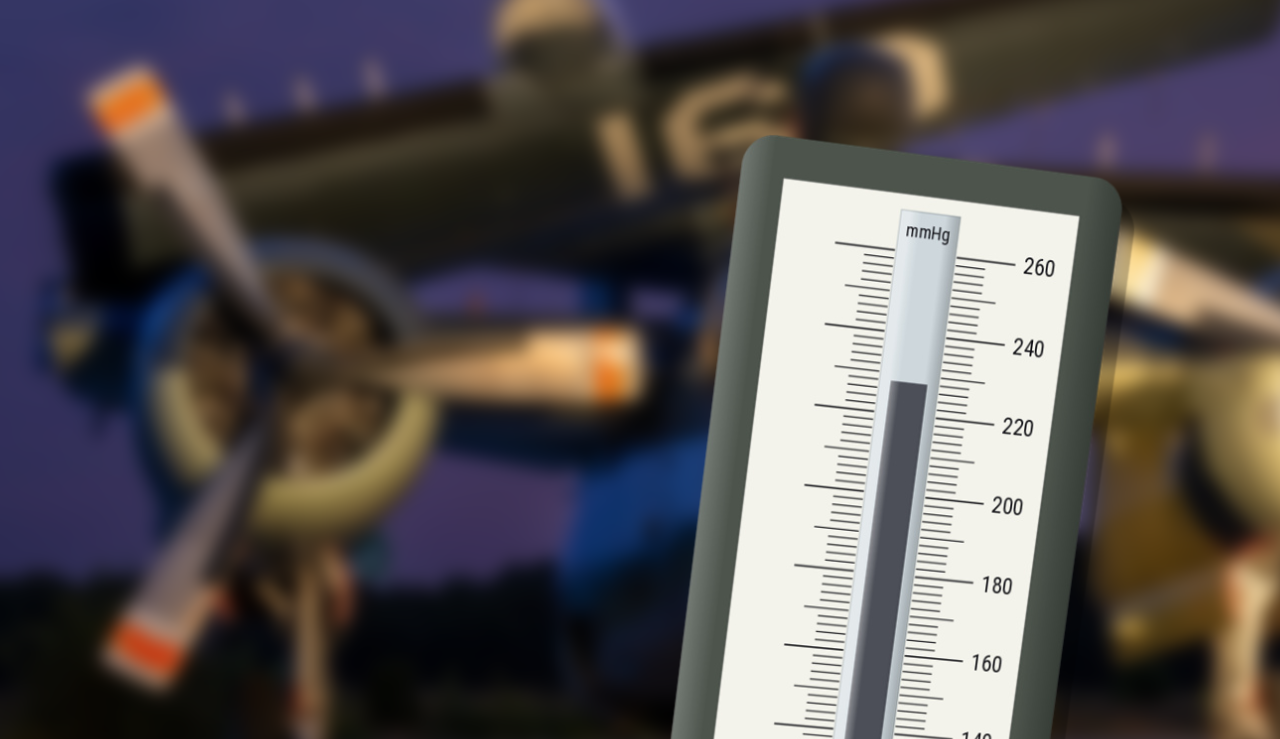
228 mmHg
